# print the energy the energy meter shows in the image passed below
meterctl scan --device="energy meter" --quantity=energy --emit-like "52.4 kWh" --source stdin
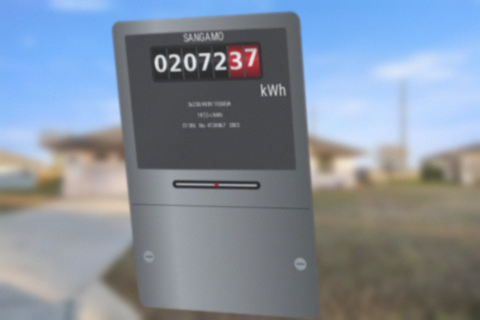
2072.37 kWh
